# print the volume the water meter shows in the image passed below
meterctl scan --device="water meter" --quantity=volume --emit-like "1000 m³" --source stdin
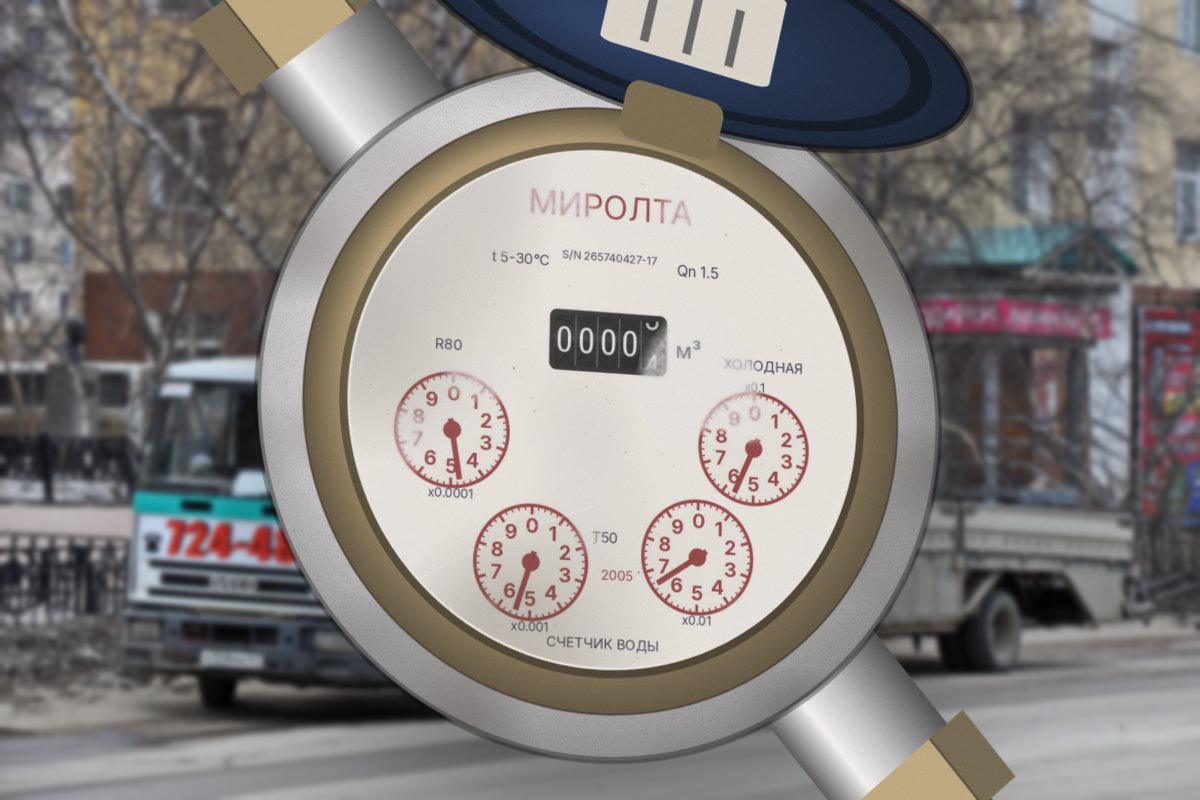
3.5654 m³
